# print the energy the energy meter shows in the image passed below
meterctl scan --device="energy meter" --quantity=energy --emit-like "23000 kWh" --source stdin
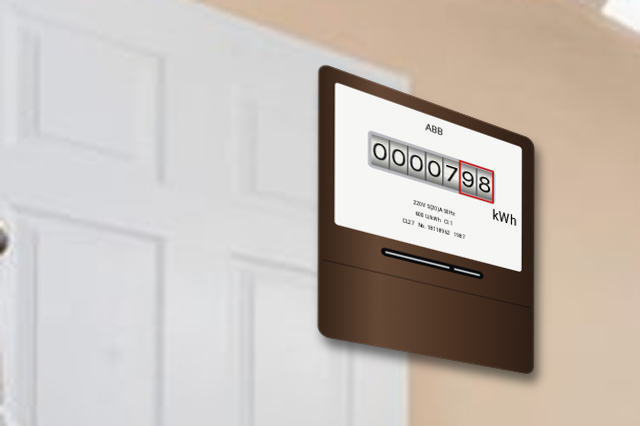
7.98 kWh
